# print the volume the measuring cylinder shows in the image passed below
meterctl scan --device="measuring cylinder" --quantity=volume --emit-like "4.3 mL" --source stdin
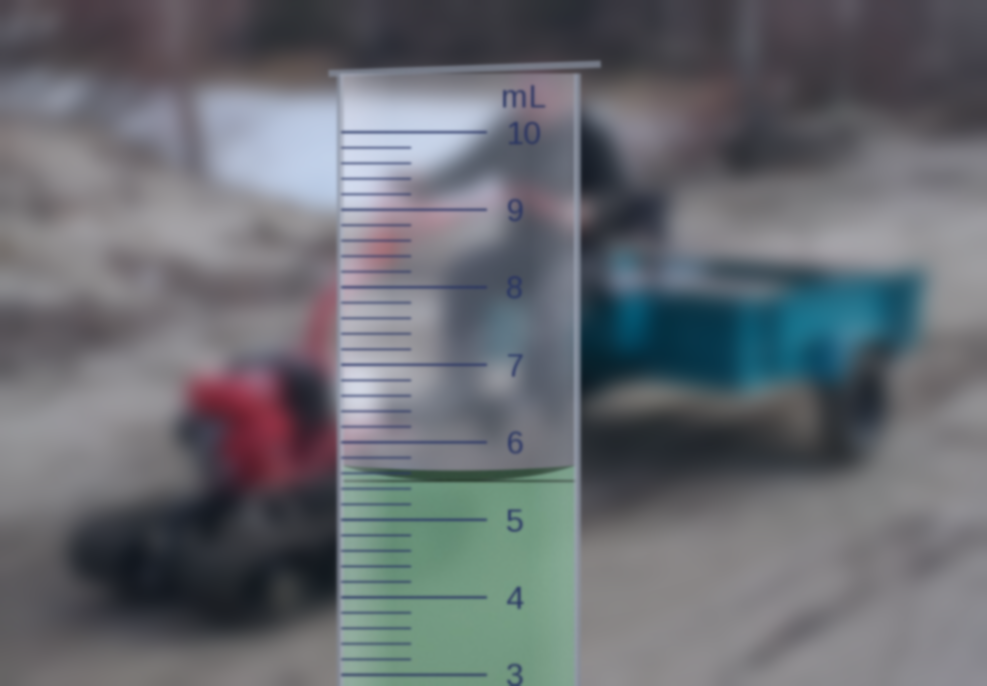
5.5 mL
